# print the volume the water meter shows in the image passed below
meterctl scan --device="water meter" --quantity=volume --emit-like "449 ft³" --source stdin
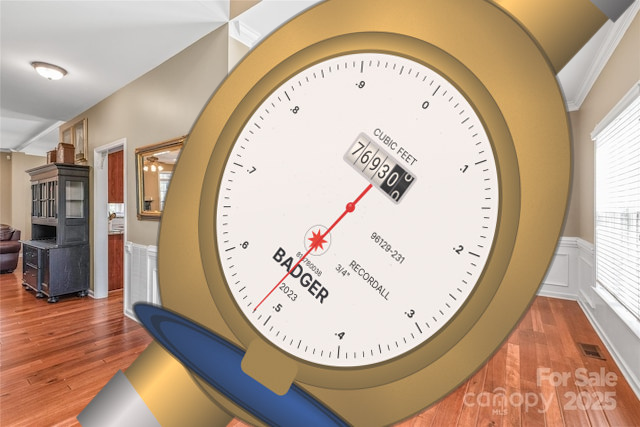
769308.52 ft³
